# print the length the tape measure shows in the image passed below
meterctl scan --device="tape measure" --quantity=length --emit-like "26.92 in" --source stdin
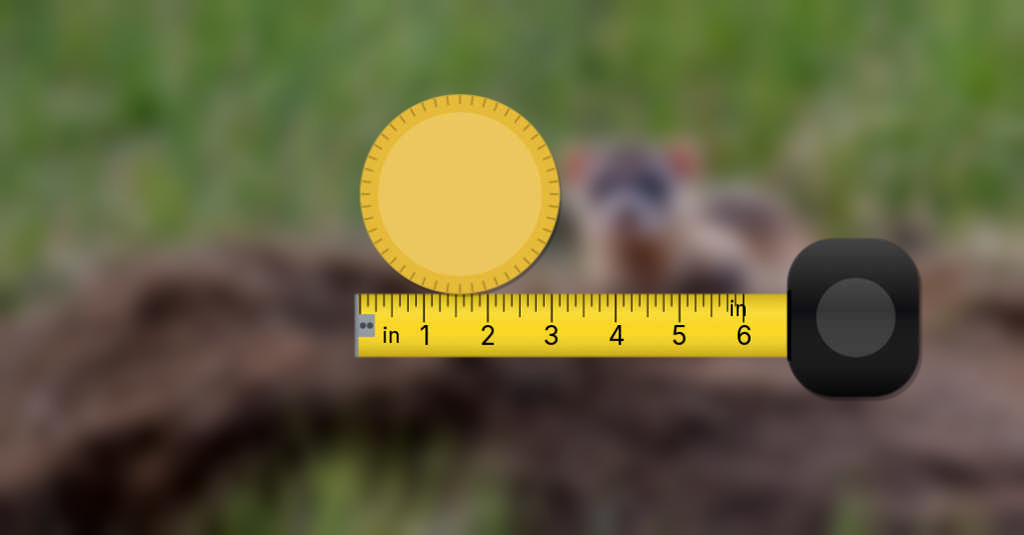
3.125 in
